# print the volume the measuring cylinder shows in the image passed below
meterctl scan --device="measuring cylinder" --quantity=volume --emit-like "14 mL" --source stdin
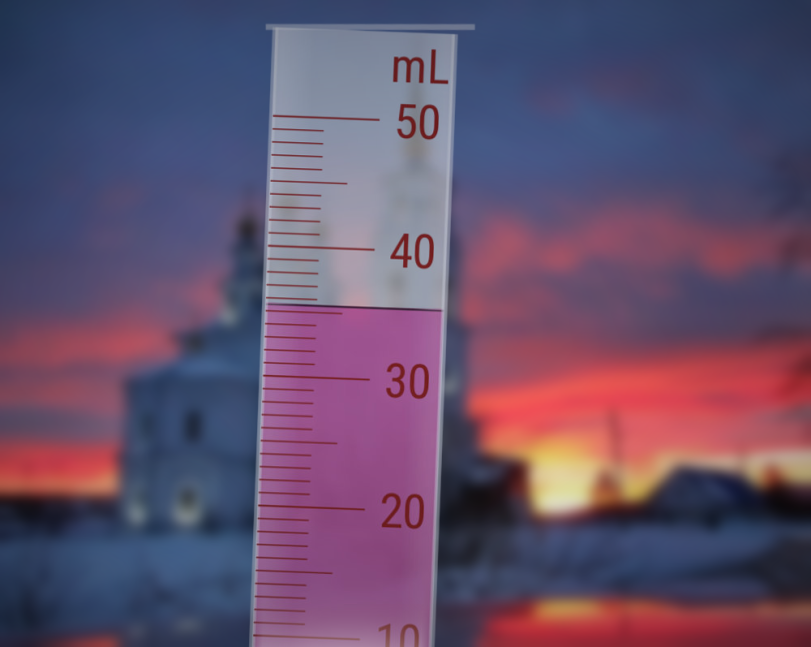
35.5 mL
